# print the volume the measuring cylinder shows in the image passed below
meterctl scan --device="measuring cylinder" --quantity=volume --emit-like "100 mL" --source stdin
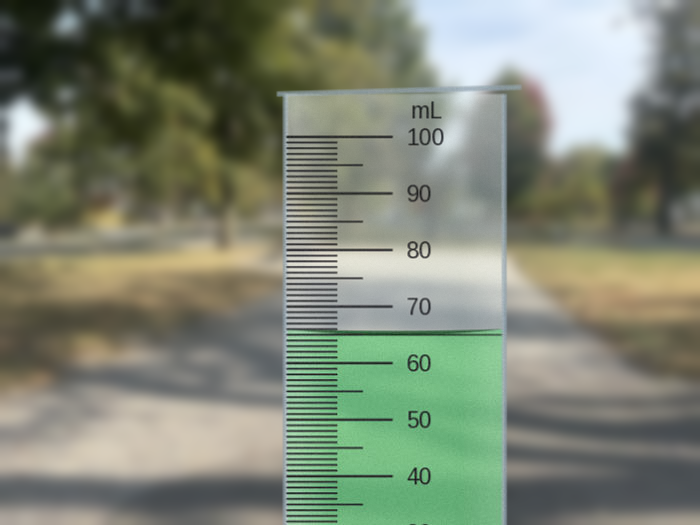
65 mL
